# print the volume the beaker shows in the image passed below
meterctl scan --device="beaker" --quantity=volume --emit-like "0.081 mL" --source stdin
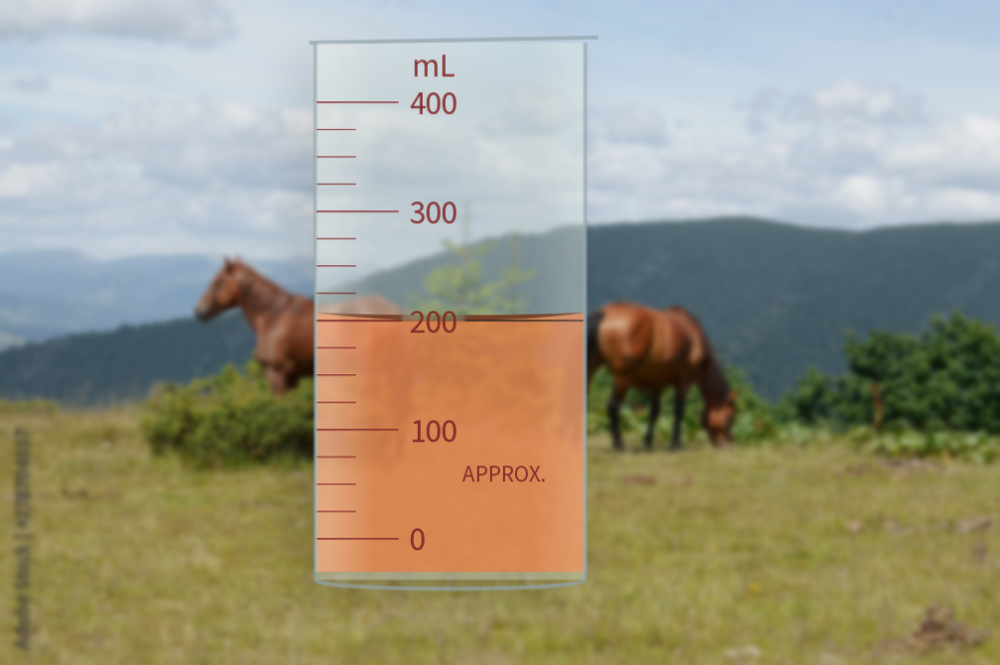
200 mL
